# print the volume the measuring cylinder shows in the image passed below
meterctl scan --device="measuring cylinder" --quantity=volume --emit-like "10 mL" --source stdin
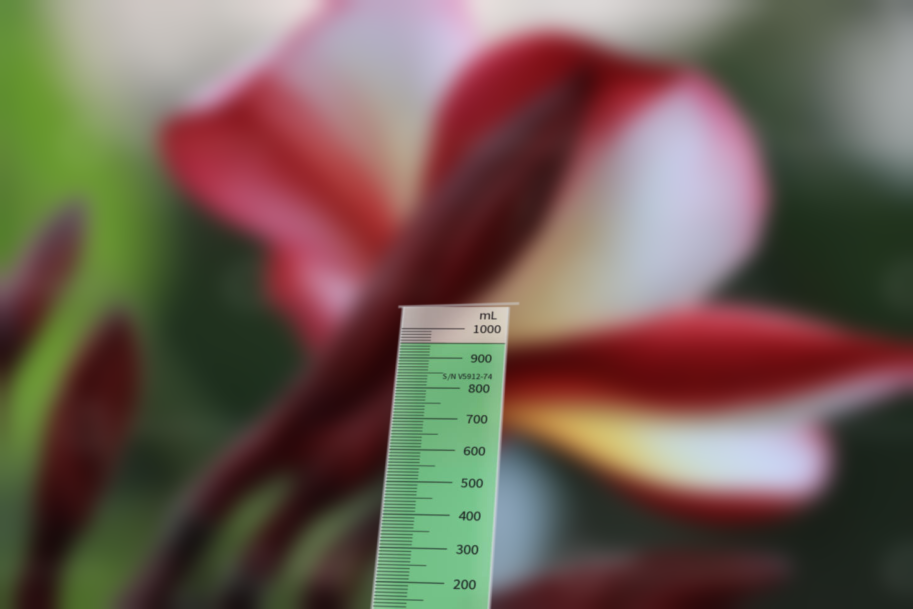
950 mL
